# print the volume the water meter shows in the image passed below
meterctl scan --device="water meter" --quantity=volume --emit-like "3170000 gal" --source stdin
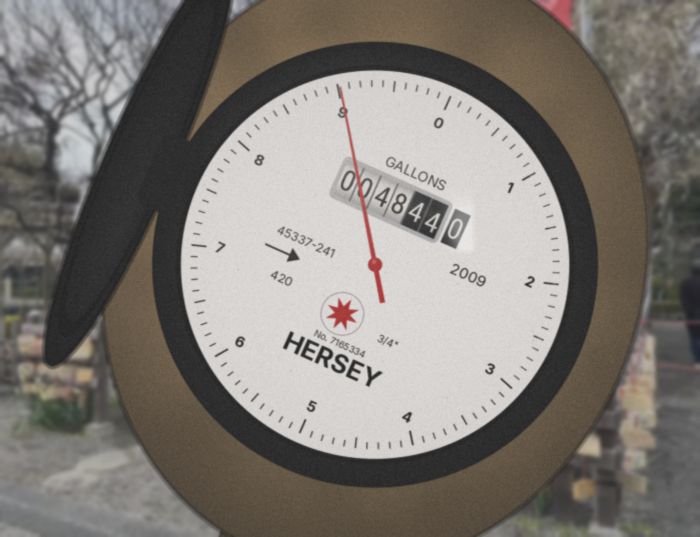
48439.0 gal
